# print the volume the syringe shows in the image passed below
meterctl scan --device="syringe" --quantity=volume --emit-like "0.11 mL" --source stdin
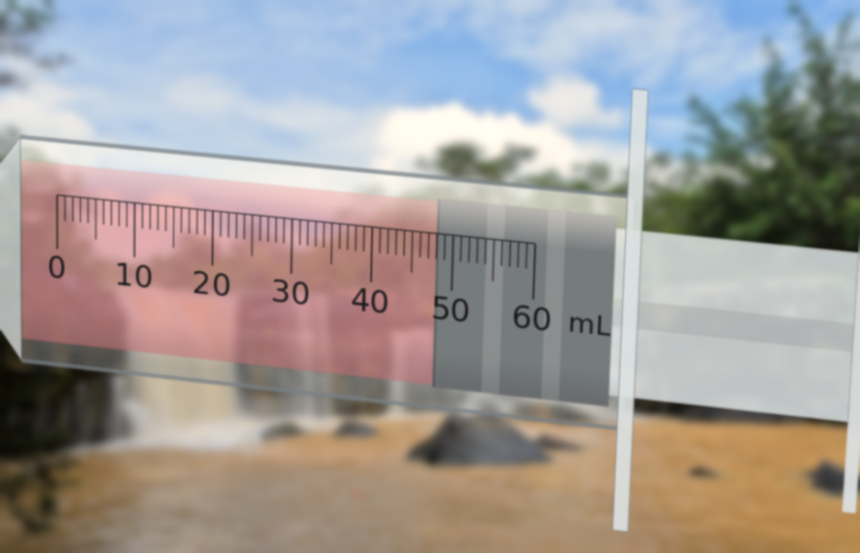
48 mL
